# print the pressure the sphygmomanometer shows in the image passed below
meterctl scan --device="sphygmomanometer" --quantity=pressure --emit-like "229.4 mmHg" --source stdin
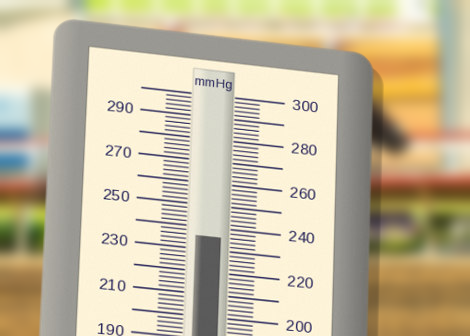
236 mmHg
